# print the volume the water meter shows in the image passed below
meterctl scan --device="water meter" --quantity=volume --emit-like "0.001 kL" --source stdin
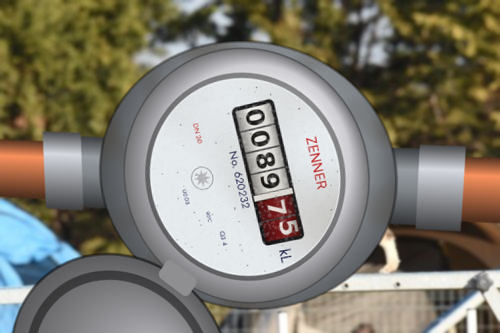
89.75 kL
